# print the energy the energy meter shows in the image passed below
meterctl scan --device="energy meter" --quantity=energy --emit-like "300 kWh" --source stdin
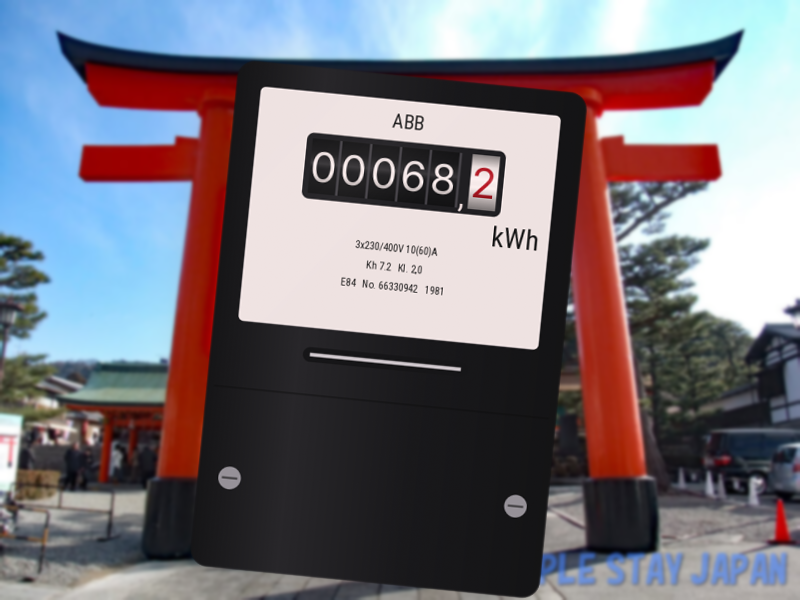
68.2 kWh
